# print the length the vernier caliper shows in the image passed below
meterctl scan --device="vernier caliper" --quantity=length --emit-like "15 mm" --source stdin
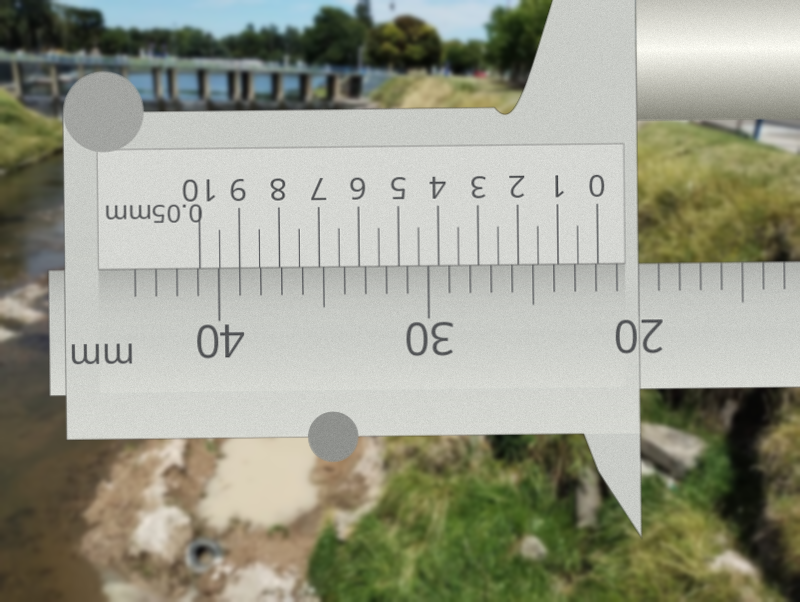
21.9 mm
